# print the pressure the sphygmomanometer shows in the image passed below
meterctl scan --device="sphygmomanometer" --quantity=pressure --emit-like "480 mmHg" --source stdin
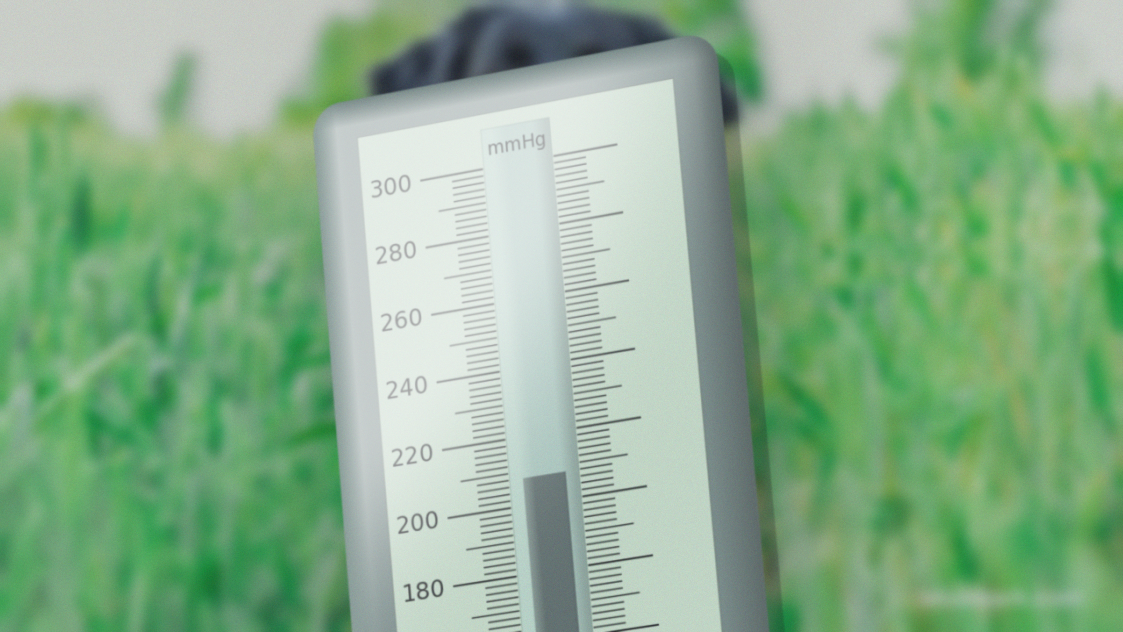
208 mmHg
